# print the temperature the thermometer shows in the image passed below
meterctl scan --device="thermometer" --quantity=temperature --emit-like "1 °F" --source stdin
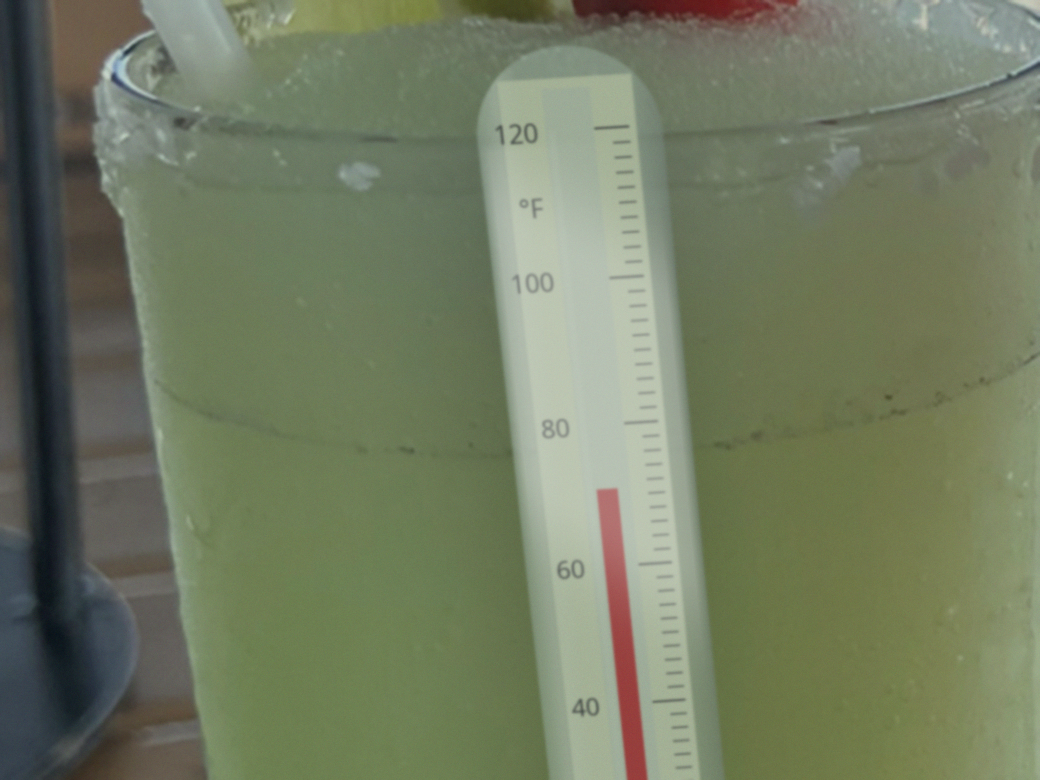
71 °F
